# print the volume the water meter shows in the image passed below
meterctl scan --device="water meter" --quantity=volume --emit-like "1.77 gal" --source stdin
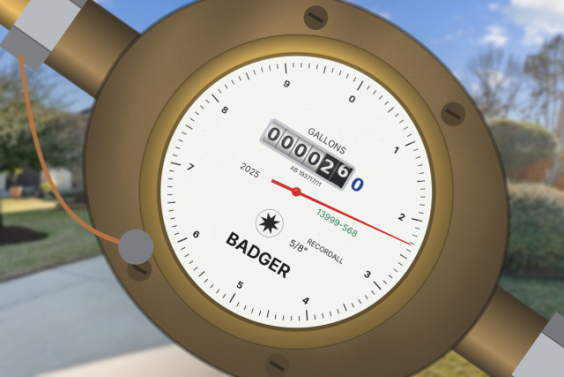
262.3 gal
